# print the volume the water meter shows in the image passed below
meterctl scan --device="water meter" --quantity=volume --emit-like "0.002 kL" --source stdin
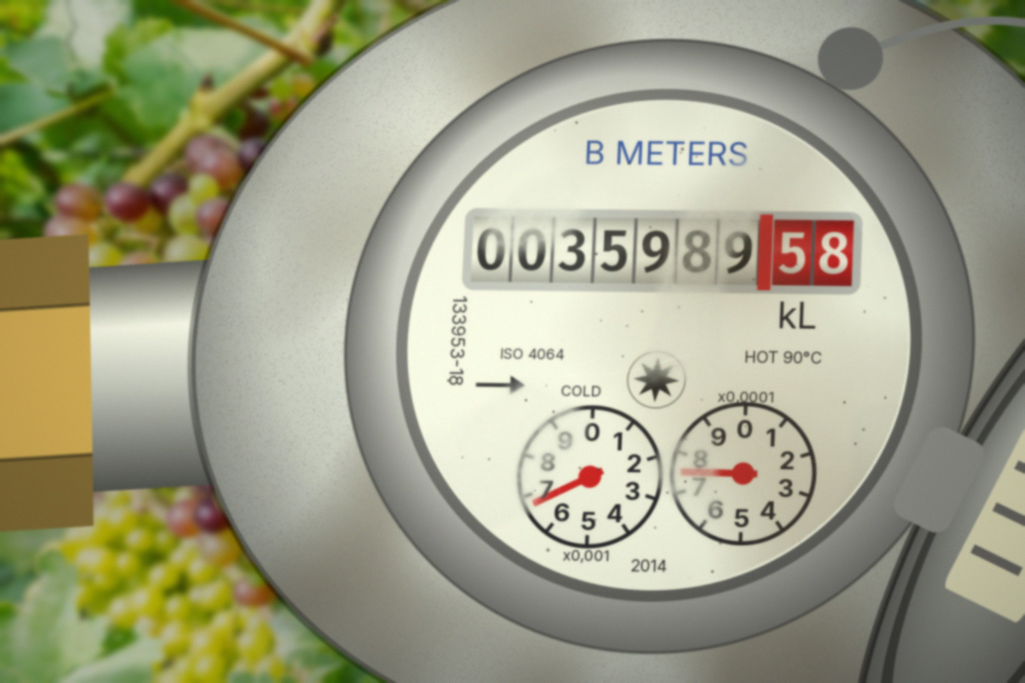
35989.5867 kL
